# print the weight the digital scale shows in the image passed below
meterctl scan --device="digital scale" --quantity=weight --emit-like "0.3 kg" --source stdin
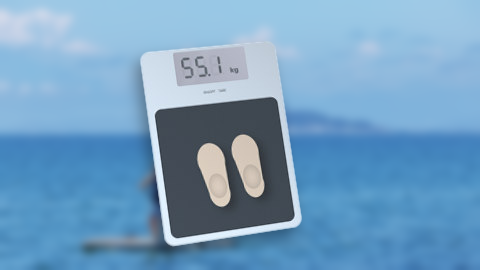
55.1 kg
